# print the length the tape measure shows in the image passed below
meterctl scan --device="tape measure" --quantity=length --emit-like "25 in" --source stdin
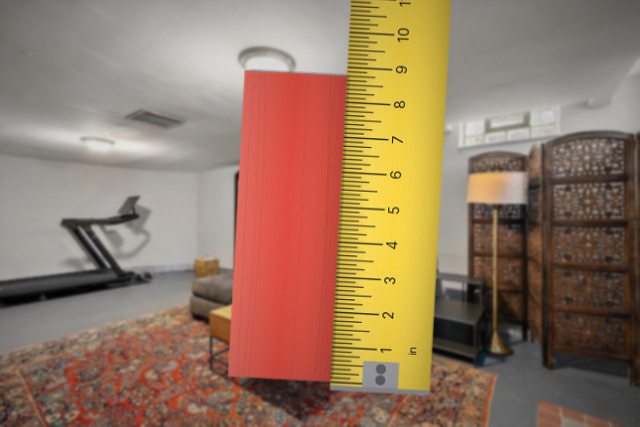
8.75 in
